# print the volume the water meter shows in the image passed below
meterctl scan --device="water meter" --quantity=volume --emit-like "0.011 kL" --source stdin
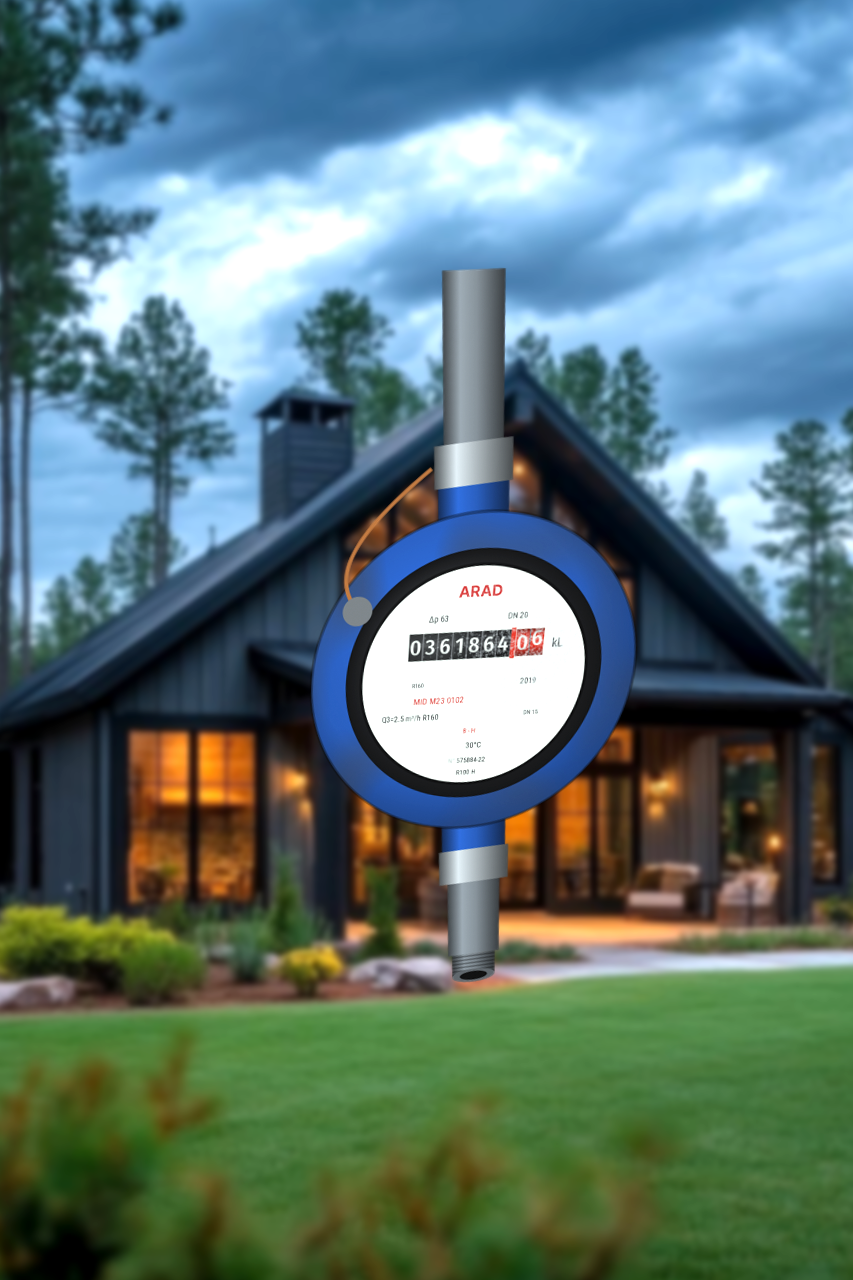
361864.06 kL
